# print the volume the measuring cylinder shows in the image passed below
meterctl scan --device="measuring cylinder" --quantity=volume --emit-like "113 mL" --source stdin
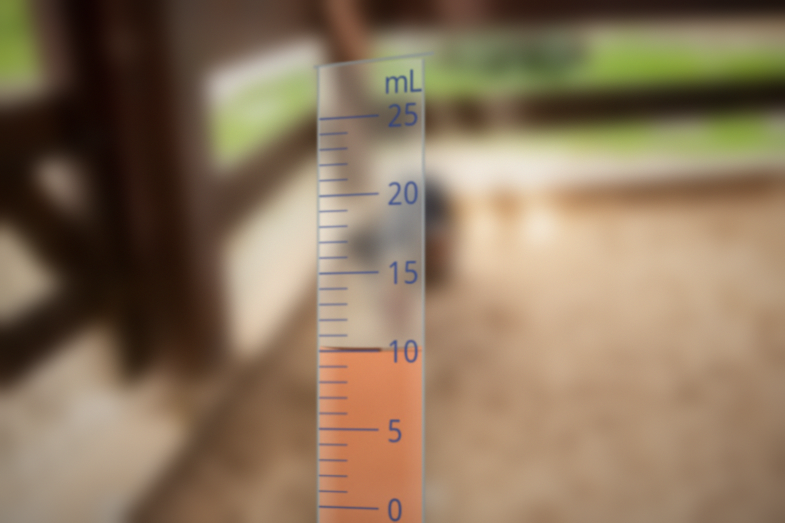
10 mL
